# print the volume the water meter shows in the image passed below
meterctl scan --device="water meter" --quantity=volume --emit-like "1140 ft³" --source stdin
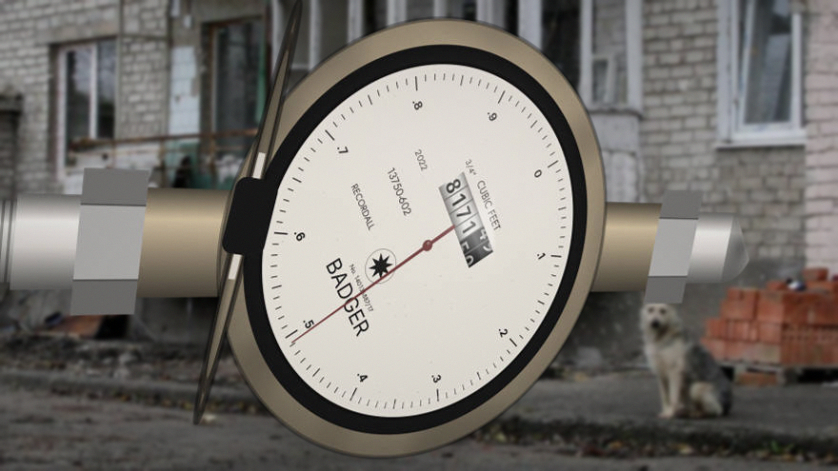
817149.49 ft³
